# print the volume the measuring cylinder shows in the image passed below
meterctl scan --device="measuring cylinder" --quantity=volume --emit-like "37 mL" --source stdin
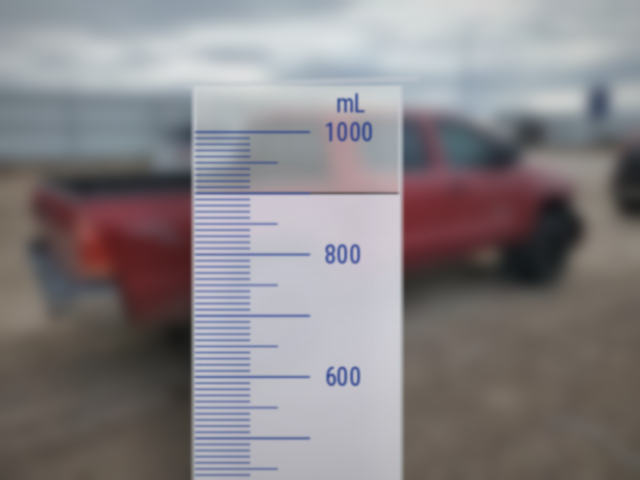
900 mL
